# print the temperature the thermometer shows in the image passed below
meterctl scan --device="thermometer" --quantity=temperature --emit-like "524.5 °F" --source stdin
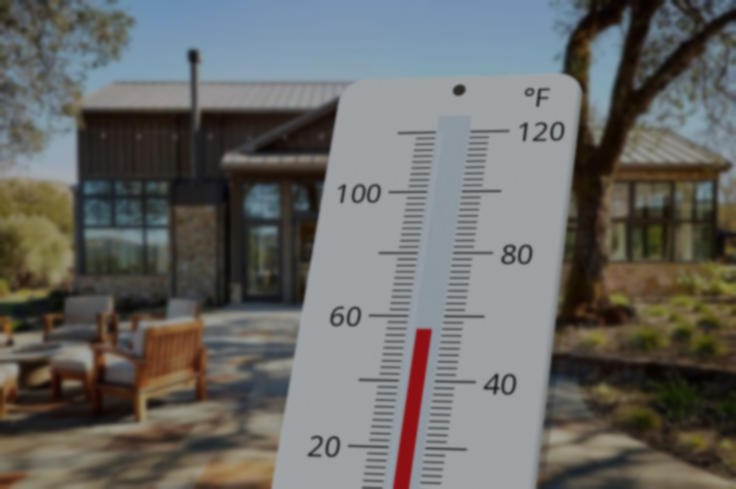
56 °F
